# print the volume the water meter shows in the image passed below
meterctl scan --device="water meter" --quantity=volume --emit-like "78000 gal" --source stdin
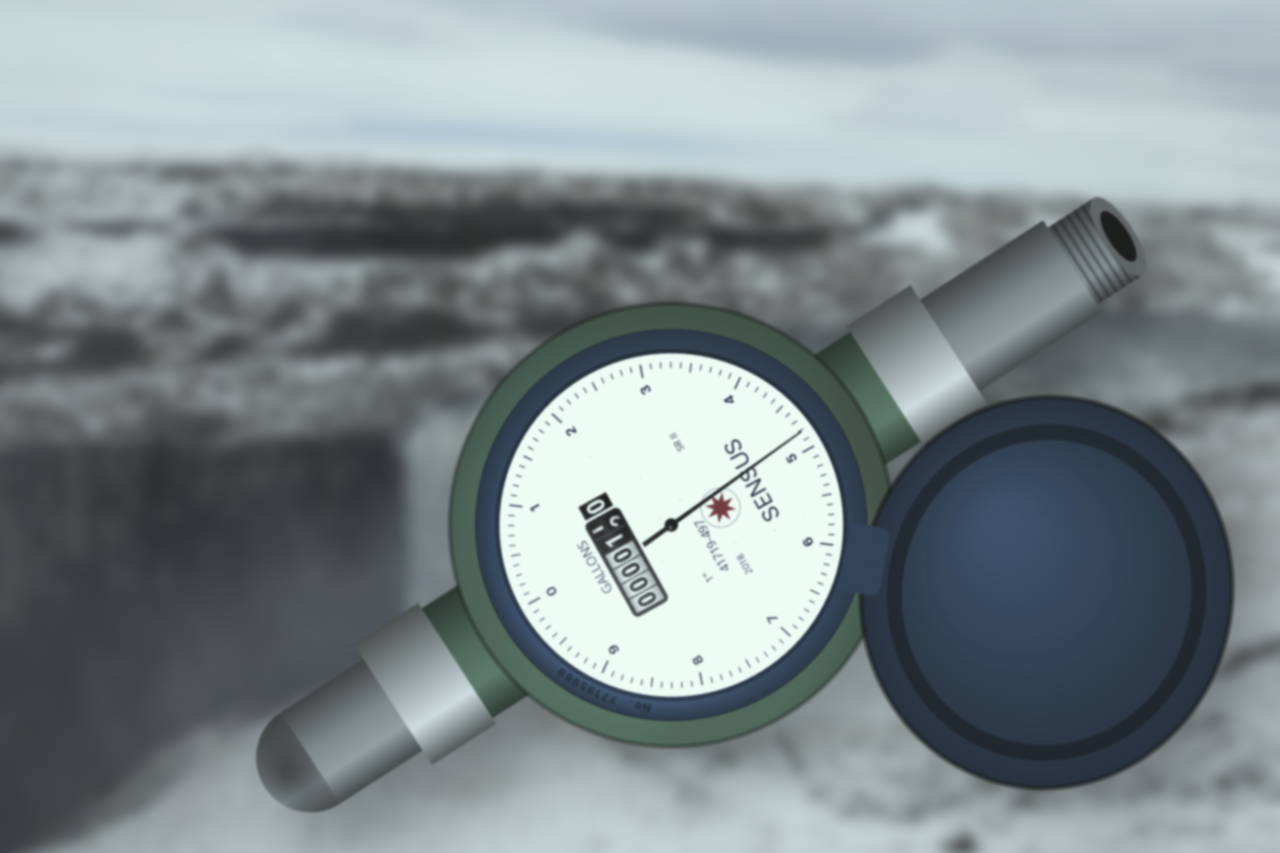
114.8 gal
